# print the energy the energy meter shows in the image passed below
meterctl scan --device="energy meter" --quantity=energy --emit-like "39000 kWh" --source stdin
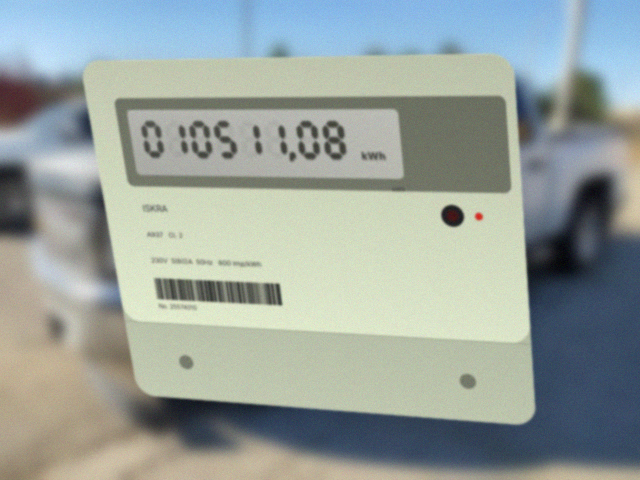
10511.08 kWh
